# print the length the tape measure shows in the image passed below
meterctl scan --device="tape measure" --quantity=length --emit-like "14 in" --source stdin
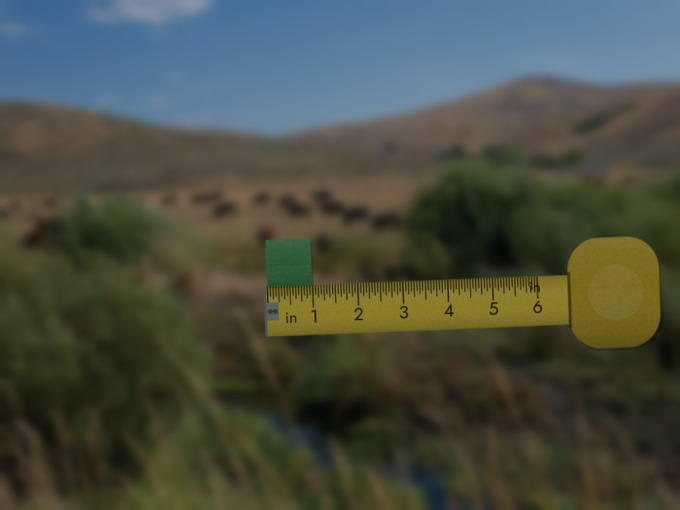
1 in
